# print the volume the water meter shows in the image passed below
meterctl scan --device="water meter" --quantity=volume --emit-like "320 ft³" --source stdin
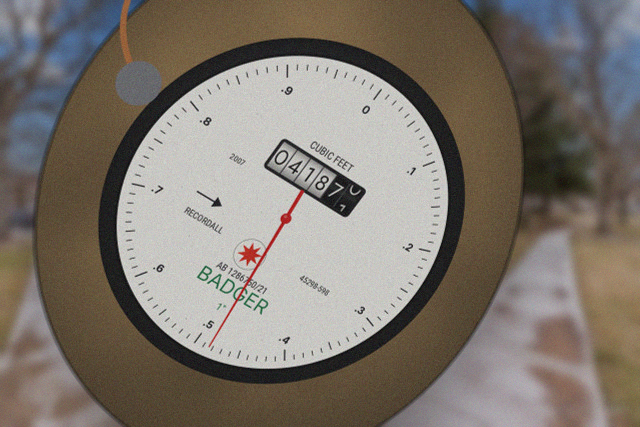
41870.48 ft³
